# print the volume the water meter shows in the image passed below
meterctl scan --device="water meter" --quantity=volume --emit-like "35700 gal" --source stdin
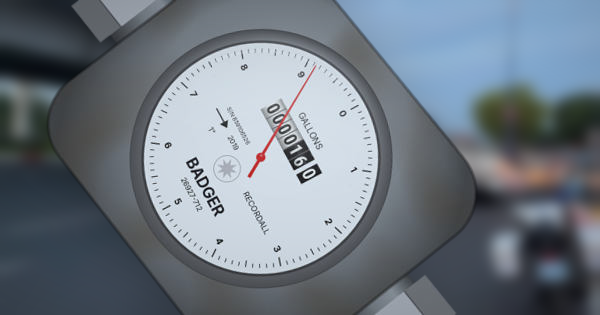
159.1 gal
